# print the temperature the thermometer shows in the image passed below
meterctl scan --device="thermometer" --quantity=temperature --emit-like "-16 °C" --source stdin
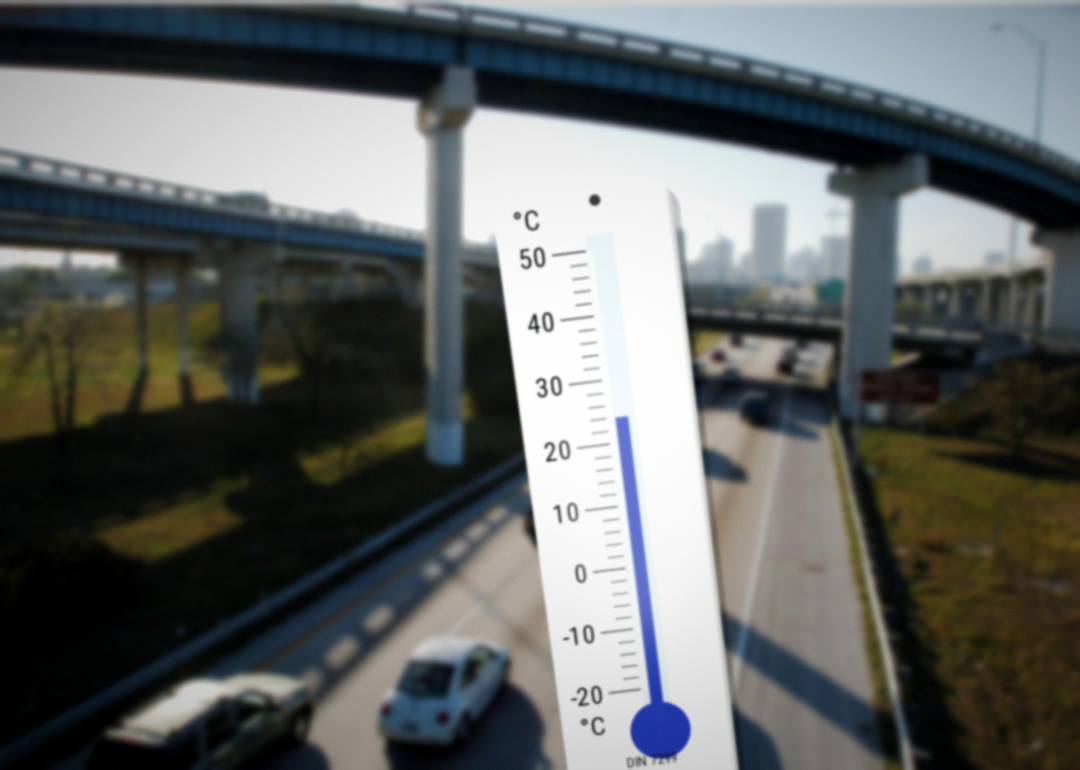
24 °C
